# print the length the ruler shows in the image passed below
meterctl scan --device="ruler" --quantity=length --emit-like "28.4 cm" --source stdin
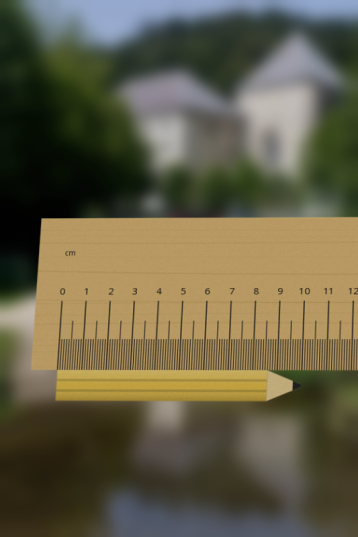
10 cm
